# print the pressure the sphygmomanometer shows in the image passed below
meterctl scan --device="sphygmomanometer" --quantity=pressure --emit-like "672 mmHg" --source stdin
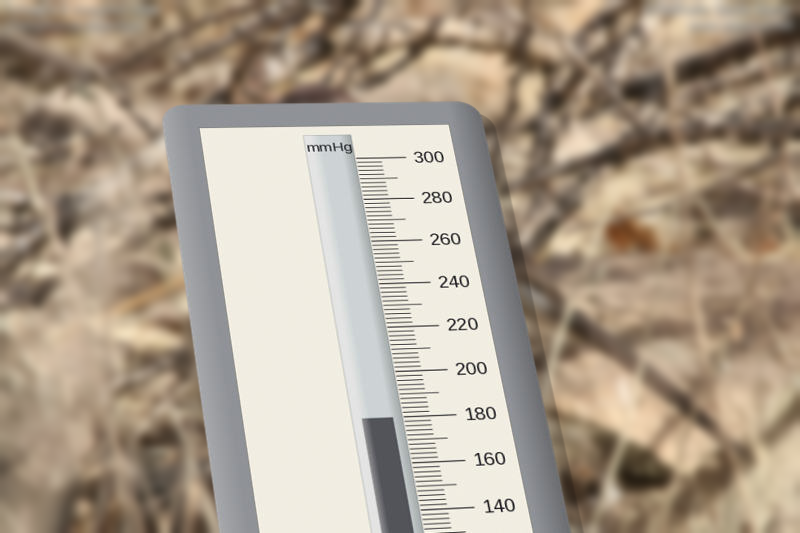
180 mmHg
